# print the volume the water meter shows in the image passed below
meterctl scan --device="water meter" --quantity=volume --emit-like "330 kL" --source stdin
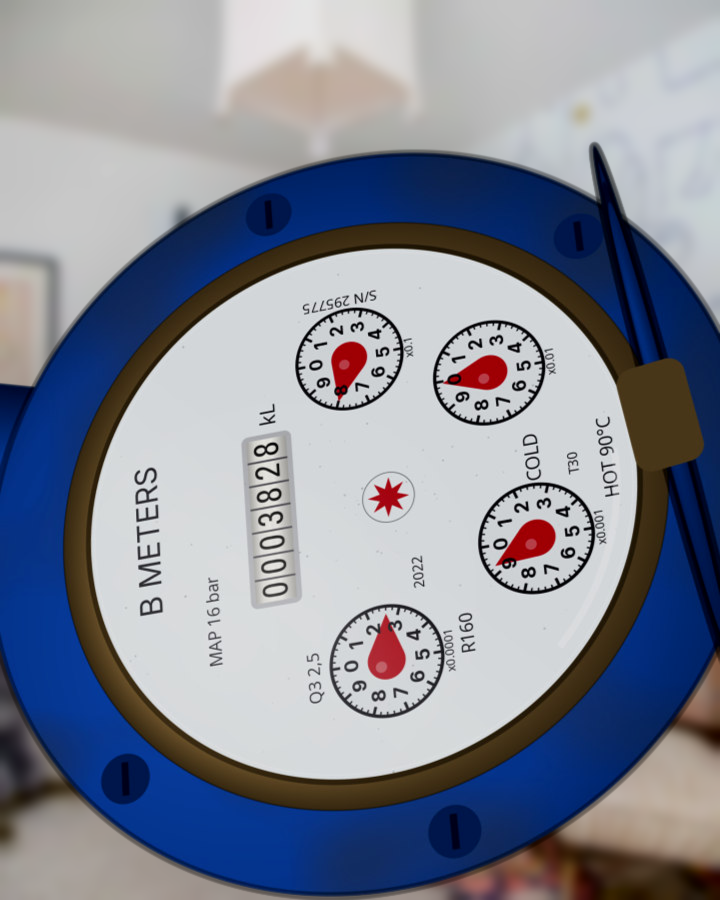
3828.7992 kL
